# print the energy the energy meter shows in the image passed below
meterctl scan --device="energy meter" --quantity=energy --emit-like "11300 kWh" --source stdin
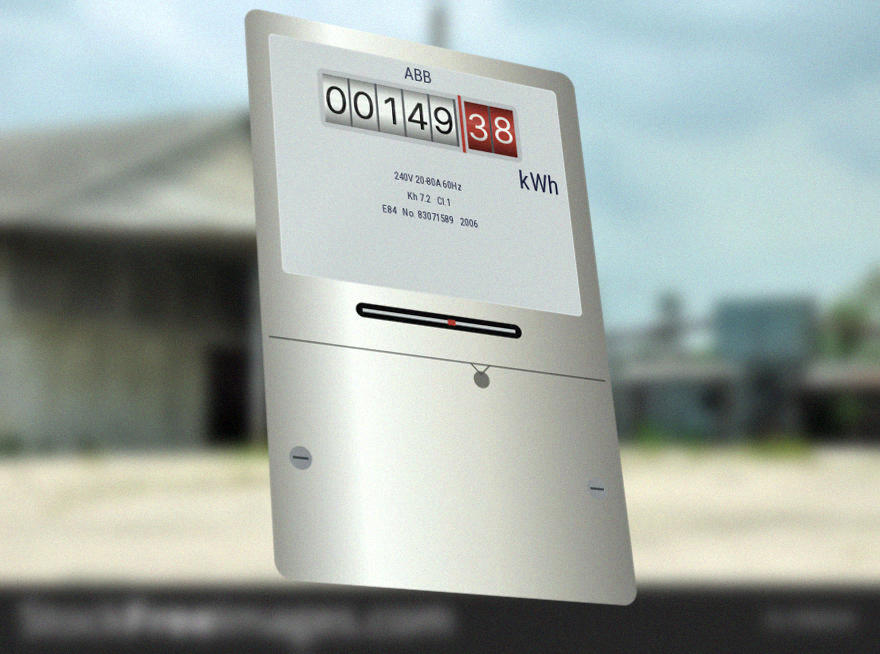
149.38 kWh
